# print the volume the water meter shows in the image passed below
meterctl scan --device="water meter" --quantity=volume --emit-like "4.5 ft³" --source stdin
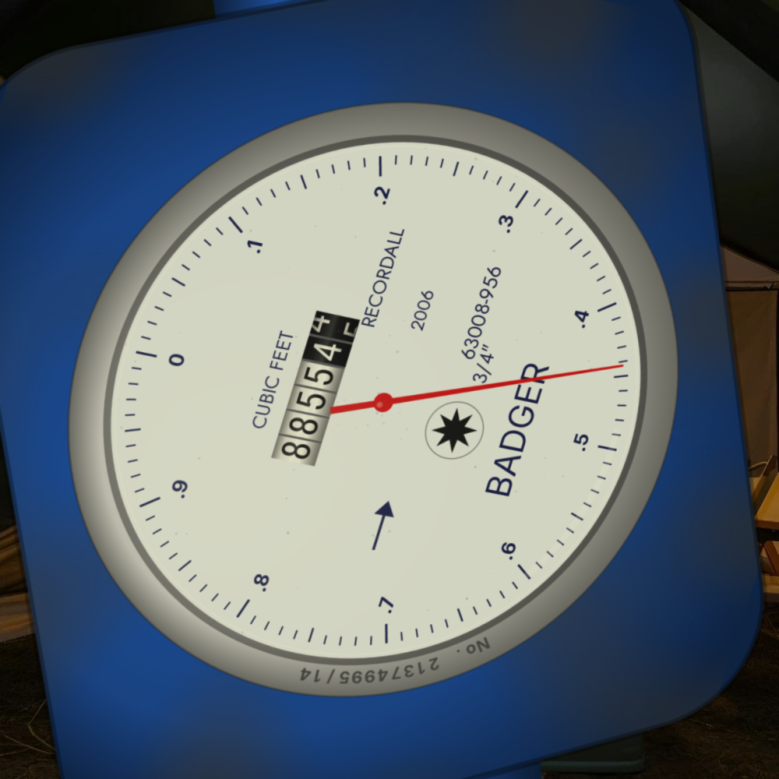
885544.44 ft³
